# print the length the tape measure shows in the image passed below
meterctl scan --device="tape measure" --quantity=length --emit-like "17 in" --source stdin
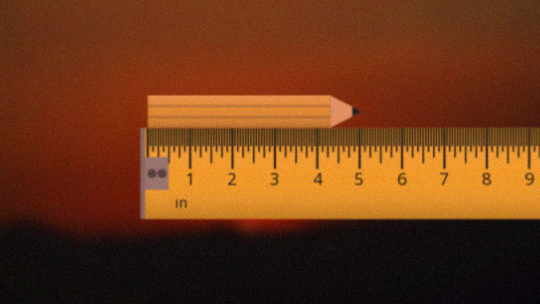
5 in
